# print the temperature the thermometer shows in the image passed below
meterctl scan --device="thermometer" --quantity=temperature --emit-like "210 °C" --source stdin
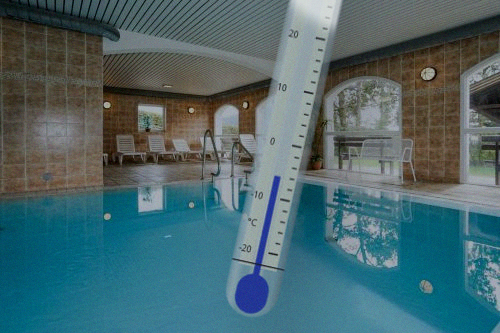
-6 °C
